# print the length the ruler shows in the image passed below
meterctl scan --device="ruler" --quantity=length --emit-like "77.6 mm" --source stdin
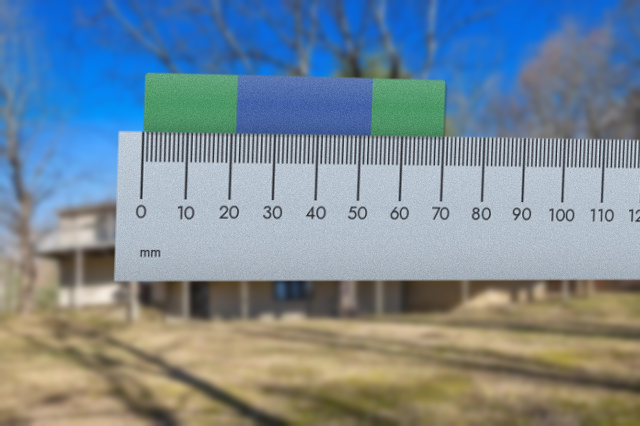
70 mm
